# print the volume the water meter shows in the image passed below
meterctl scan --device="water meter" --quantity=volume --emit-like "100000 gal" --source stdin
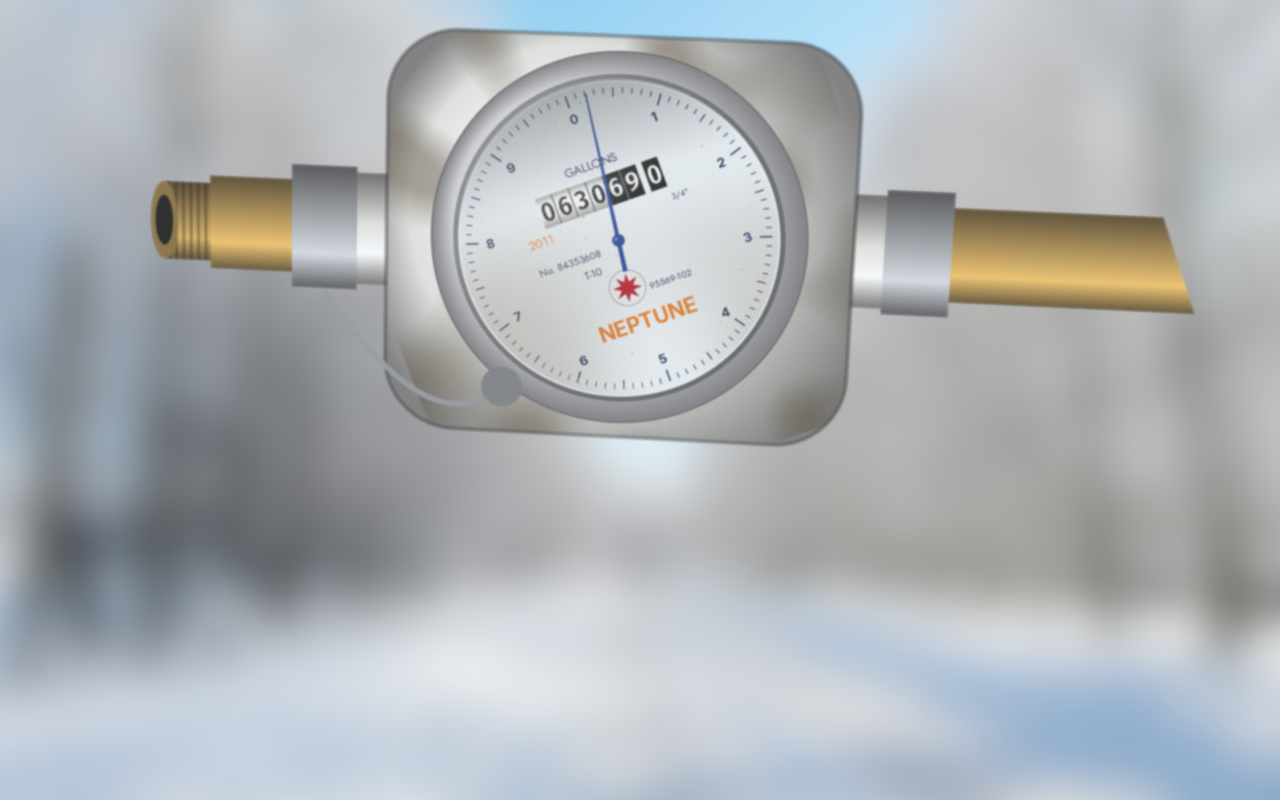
630690.2 gal
